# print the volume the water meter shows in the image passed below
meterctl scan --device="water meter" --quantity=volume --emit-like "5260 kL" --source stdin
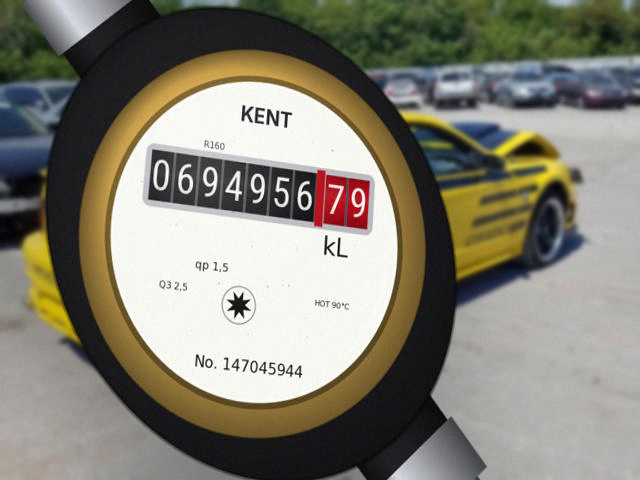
694956.79 kL
